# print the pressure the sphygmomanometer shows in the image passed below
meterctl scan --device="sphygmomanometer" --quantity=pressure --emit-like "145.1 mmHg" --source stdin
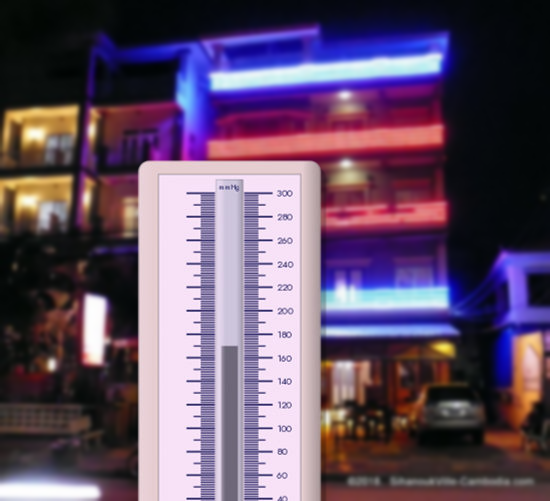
170 mmHg
